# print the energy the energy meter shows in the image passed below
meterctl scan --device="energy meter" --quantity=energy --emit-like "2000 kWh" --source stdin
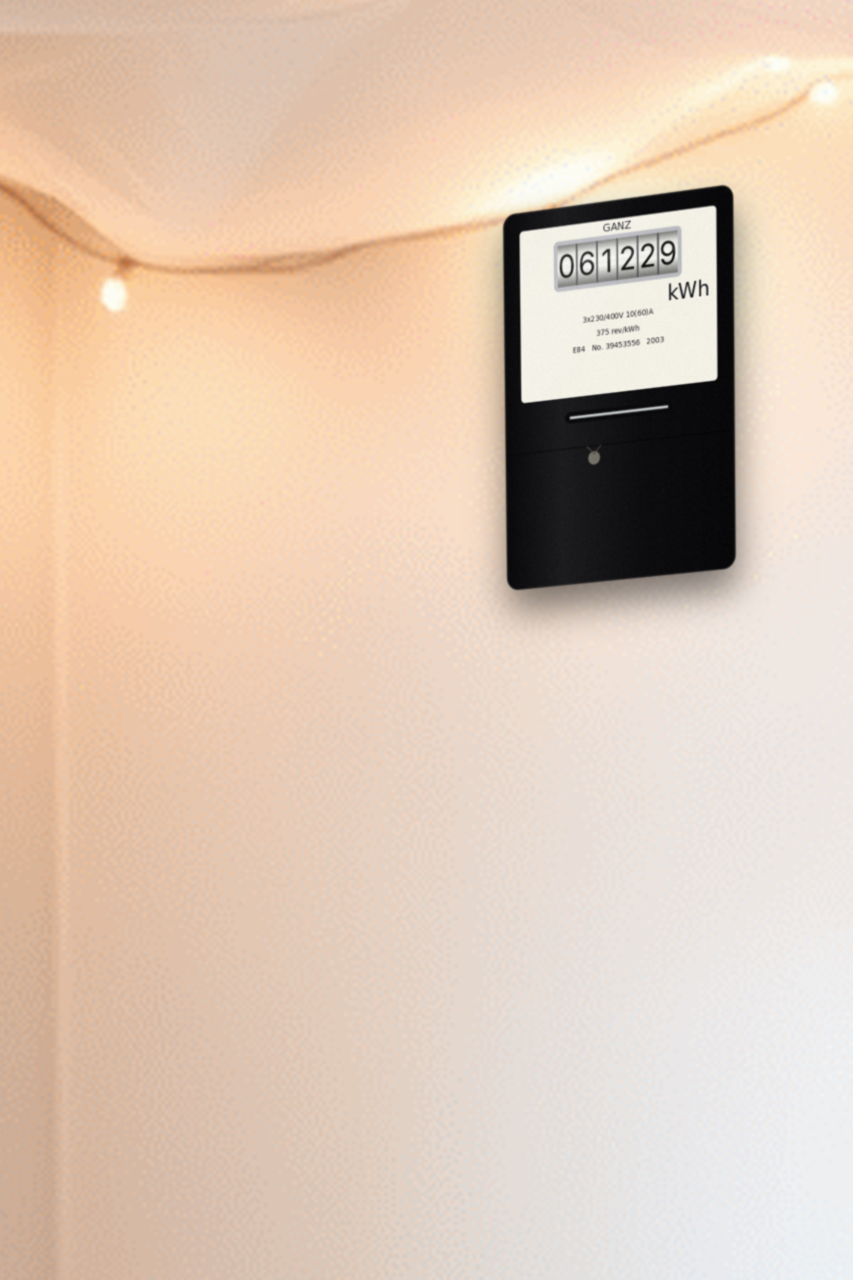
61229 kWh
